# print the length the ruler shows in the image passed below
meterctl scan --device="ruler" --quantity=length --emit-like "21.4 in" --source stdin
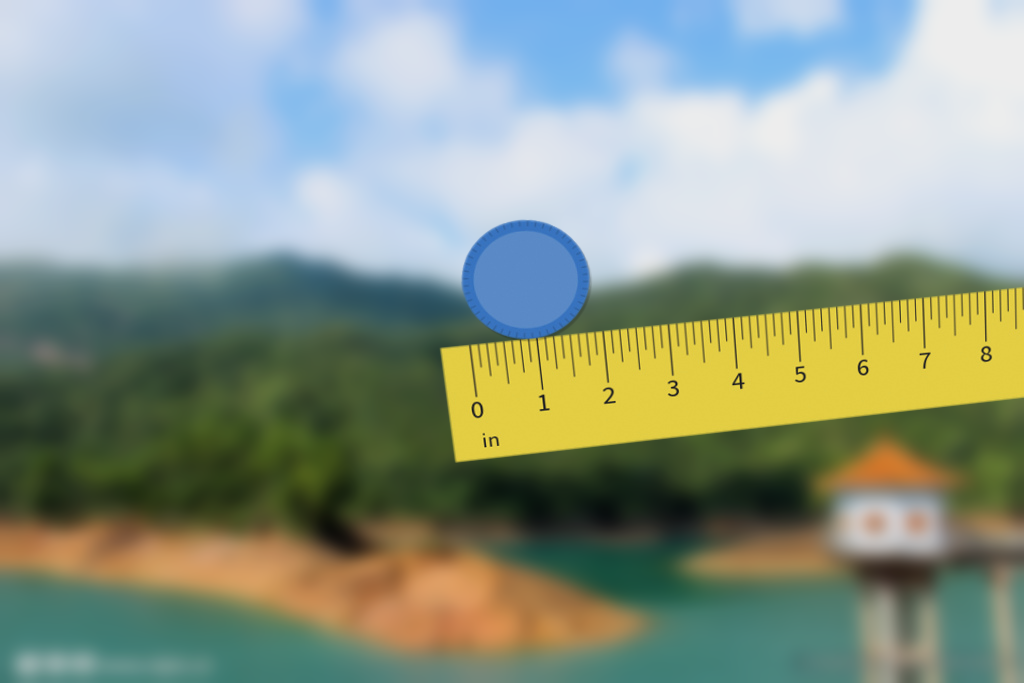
1.875 in
